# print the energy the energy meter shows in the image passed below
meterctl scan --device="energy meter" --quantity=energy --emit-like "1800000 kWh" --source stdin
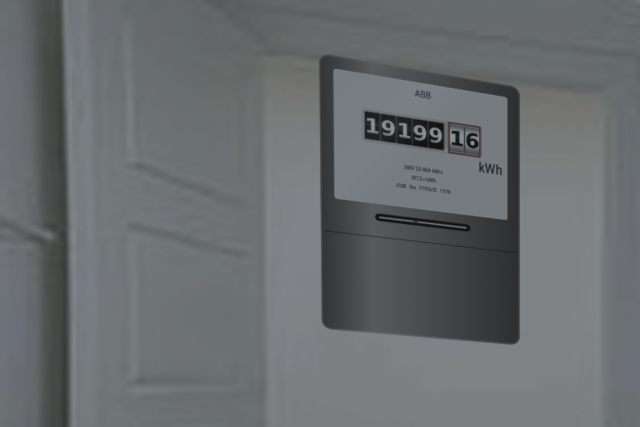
19199.16 kWh
